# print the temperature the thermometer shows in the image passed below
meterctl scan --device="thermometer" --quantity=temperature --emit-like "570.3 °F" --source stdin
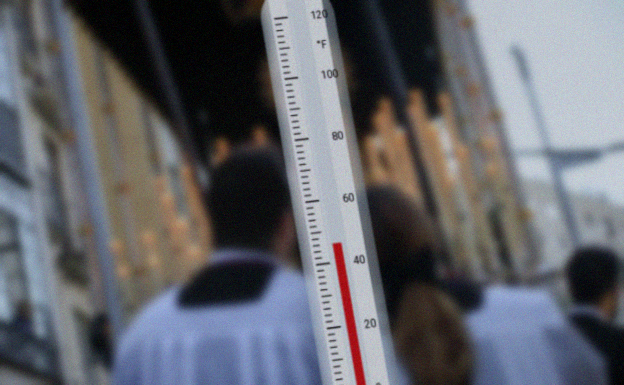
46 °F
